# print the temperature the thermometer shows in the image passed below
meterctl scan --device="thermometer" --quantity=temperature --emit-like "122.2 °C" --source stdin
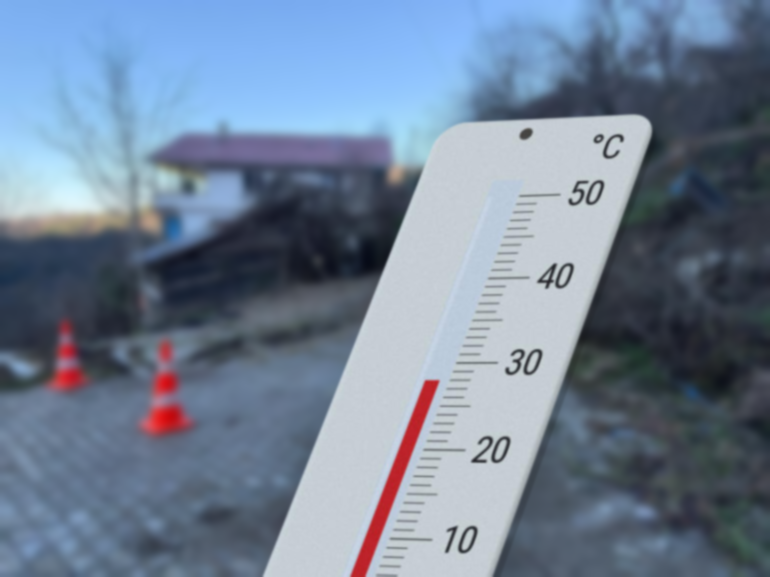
28 °C
